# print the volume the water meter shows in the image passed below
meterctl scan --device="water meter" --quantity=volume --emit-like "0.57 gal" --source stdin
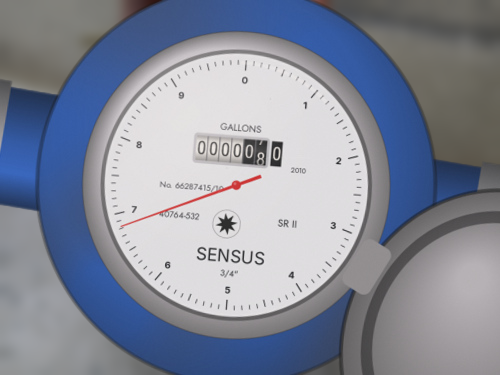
76.8 gal
